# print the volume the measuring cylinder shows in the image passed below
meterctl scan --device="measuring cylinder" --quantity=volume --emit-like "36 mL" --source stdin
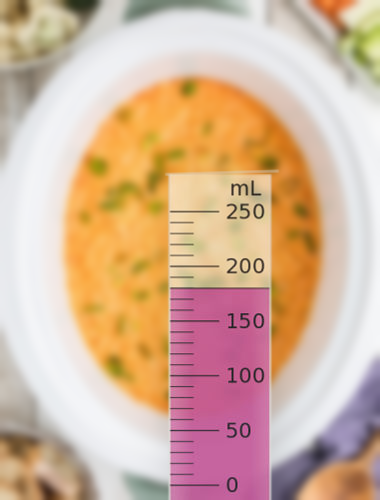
180 mL
